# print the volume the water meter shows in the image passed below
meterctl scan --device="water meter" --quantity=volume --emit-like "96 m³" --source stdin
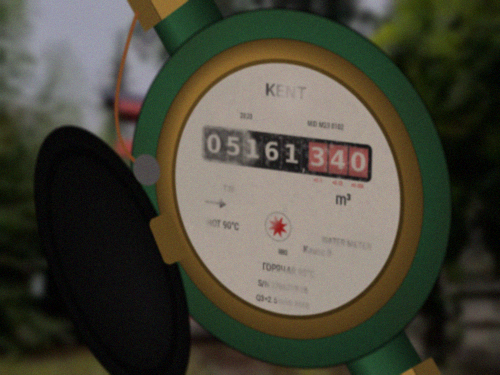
5161.340 m³
